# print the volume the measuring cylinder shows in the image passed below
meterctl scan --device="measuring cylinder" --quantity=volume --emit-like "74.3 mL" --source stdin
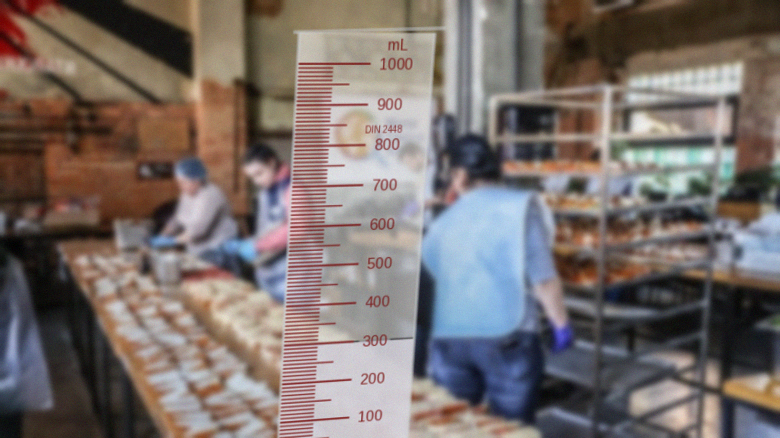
300 mL
